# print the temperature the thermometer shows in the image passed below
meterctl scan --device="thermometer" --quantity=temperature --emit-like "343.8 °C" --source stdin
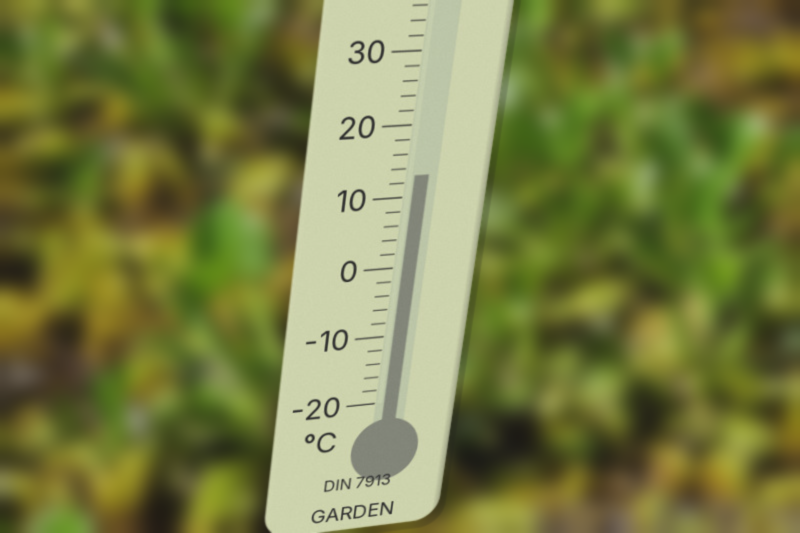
13 °C
